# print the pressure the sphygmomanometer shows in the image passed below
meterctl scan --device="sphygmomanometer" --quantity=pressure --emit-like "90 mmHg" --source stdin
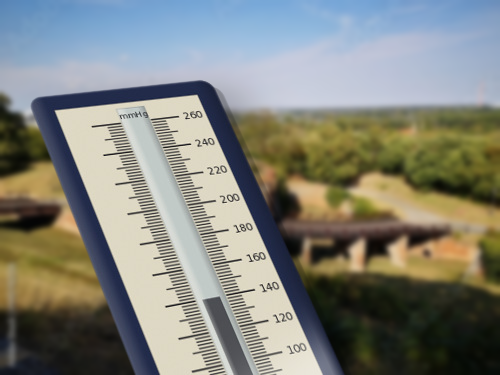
140 mmHg
